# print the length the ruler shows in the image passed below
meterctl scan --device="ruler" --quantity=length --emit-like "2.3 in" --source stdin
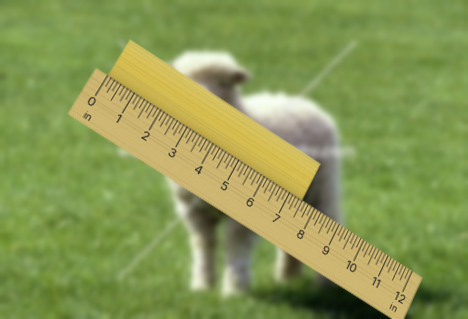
7.5 in
